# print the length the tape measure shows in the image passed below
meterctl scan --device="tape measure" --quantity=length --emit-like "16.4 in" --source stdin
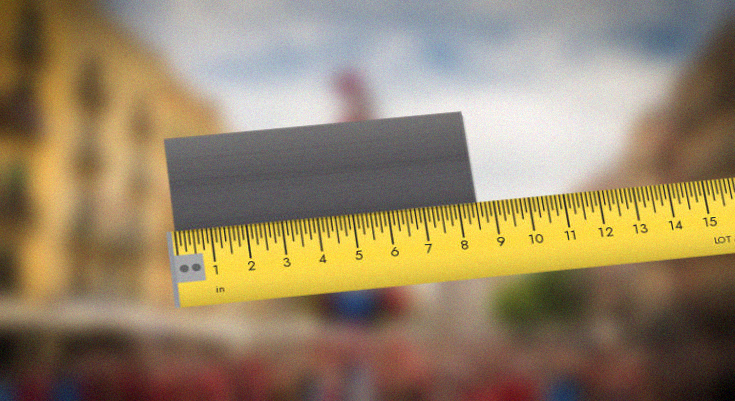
8.5 in
